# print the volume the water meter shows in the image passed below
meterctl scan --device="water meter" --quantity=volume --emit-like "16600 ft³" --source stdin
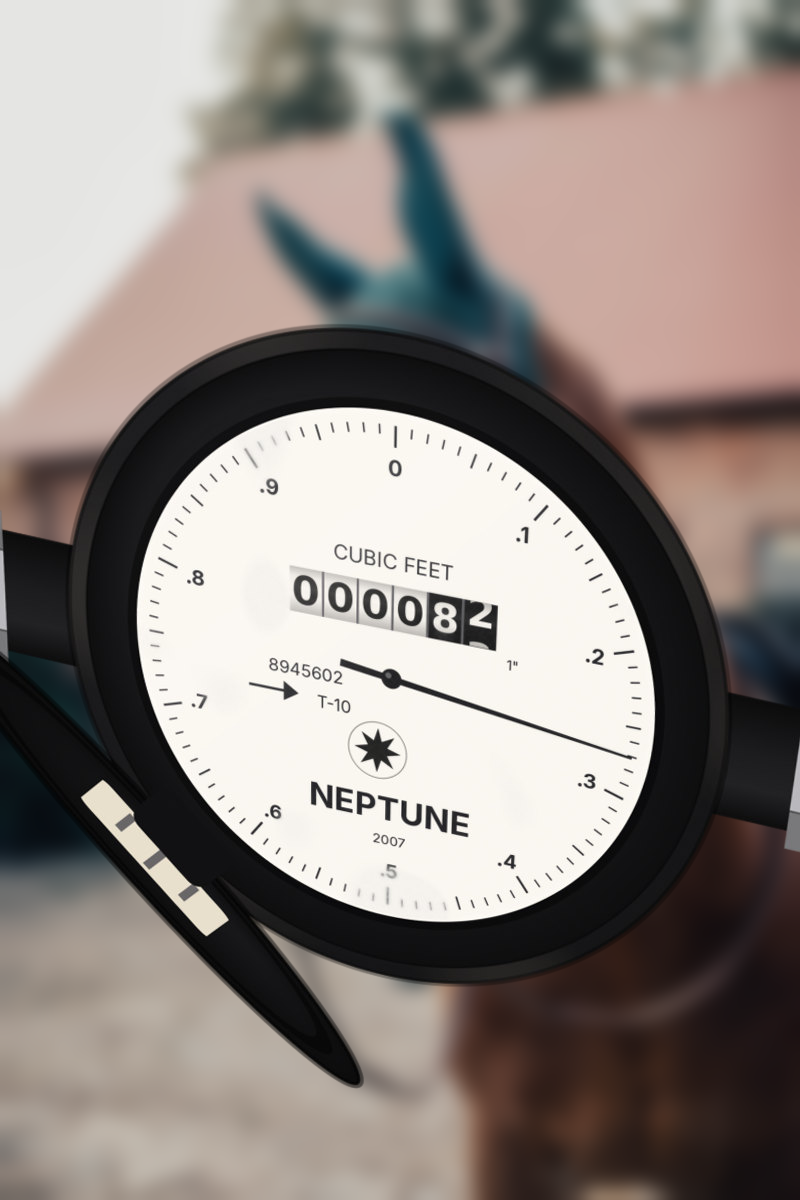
82.27 ft³
